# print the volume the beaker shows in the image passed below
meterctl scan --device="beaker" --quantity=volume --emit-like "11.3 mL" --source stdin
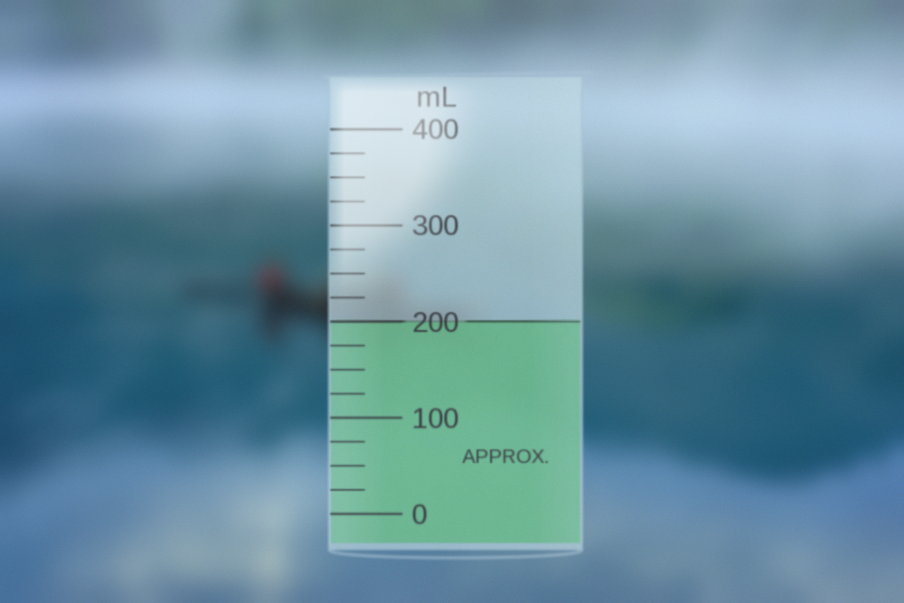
200 mL
